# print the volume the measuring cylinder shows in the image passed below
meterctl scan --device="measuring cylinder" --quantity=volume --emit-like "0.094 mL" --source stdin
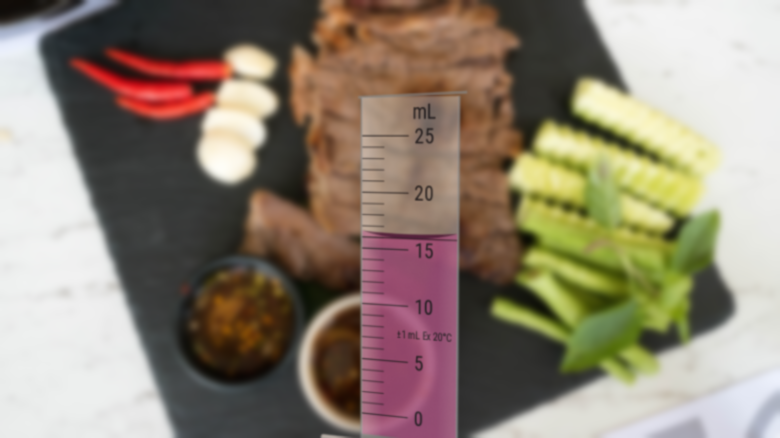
16 mL
